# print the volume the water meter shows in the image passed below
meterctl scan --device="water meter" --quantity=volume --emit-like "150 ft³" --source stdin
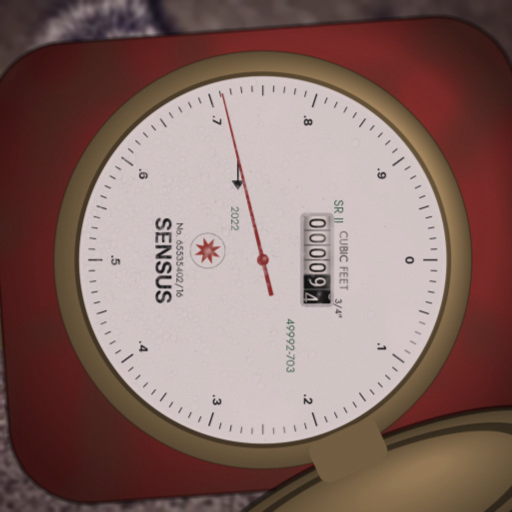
93.71 ft³
